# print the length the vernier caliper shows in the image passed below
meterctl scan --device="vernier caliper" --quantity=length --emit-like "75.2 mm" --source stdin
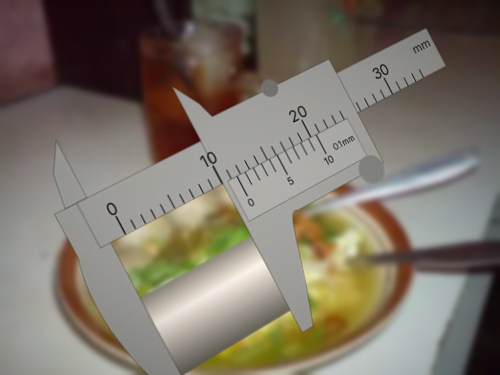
11.6 mm
